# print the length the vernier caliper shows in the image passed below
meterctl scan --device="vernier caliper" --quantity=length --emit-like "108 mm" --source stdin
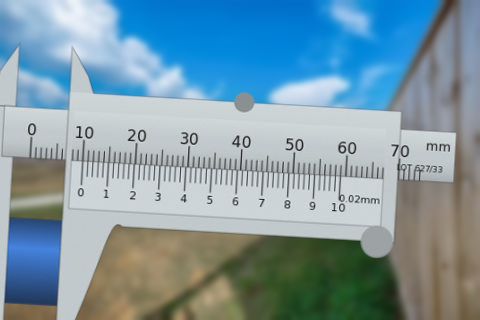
10.0 mm
